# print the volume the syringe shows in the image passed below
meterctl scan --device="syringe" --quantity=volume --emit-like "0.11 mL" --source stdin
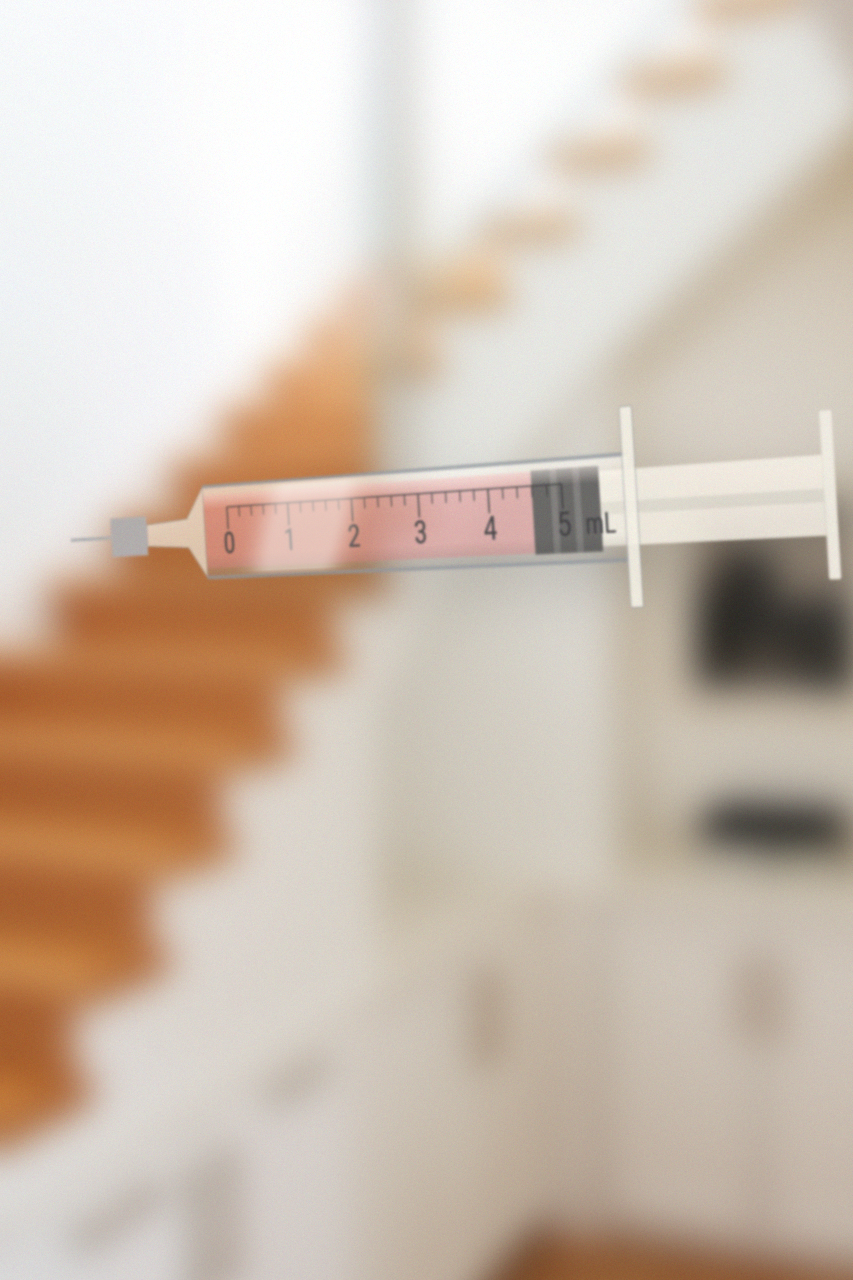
4.6 mL
